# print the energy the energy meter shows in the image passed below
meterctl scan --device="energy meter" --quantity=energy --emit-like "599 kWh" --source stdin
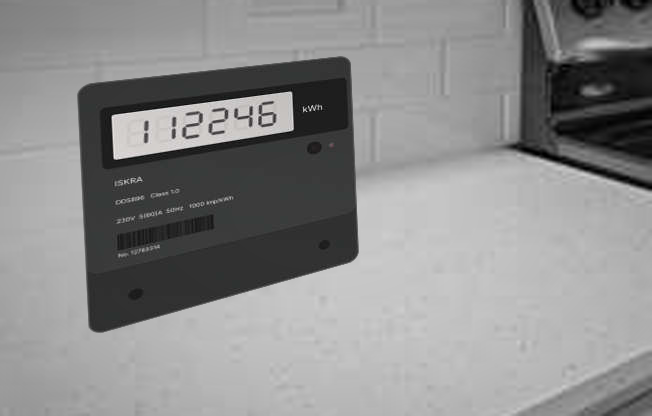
112246 kWh
